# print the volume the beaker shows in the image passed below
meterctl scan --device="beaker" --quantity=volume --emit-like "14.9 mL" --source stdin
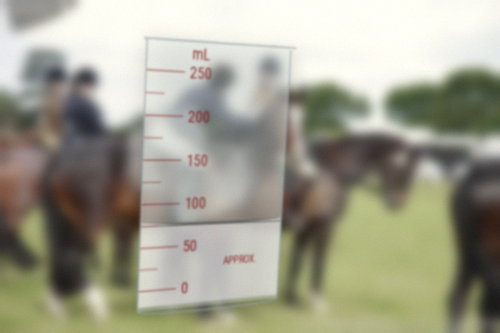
75 mL
